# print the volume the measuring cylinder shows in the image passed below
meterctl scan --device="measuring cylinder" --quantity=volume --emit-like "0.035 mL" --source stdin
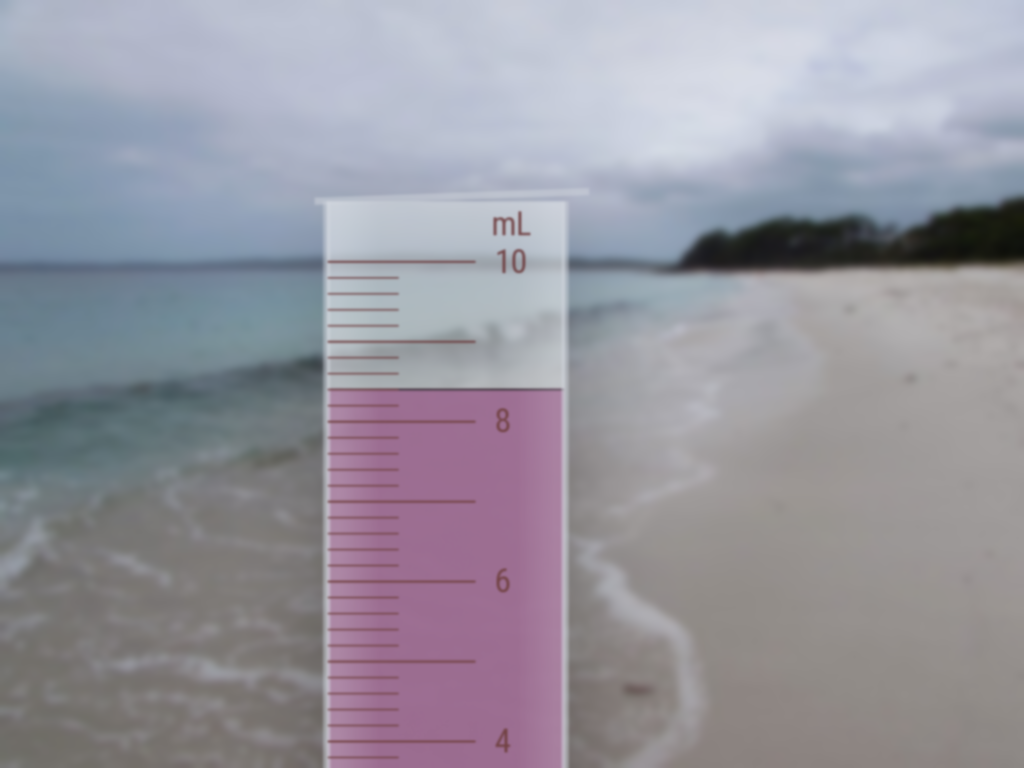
8.4 mL
